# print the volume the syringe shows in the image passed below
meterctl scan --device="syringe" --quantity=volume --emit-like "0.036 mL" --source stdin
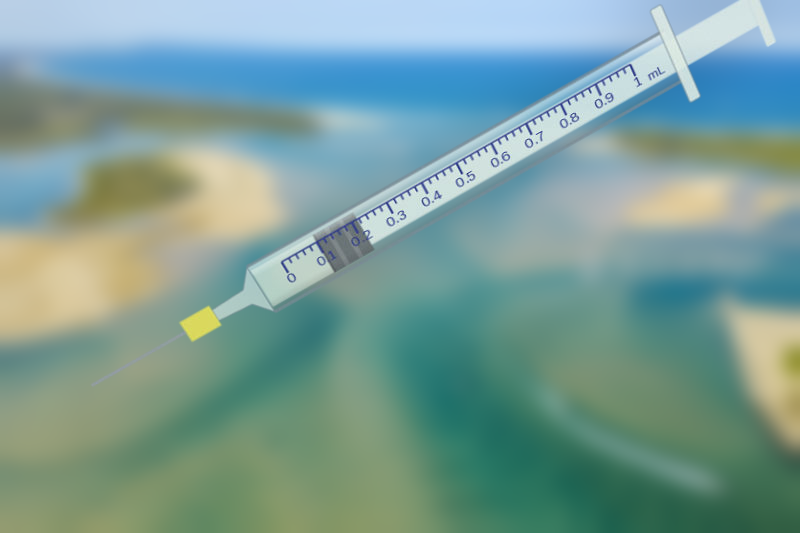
0.1 mL
